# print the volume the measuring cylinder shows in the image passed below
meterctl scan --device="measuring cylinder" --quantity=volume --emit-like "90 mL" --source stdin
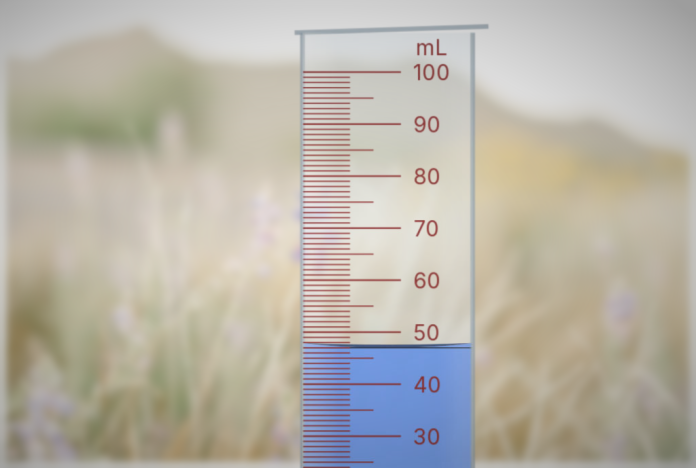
47 mL
